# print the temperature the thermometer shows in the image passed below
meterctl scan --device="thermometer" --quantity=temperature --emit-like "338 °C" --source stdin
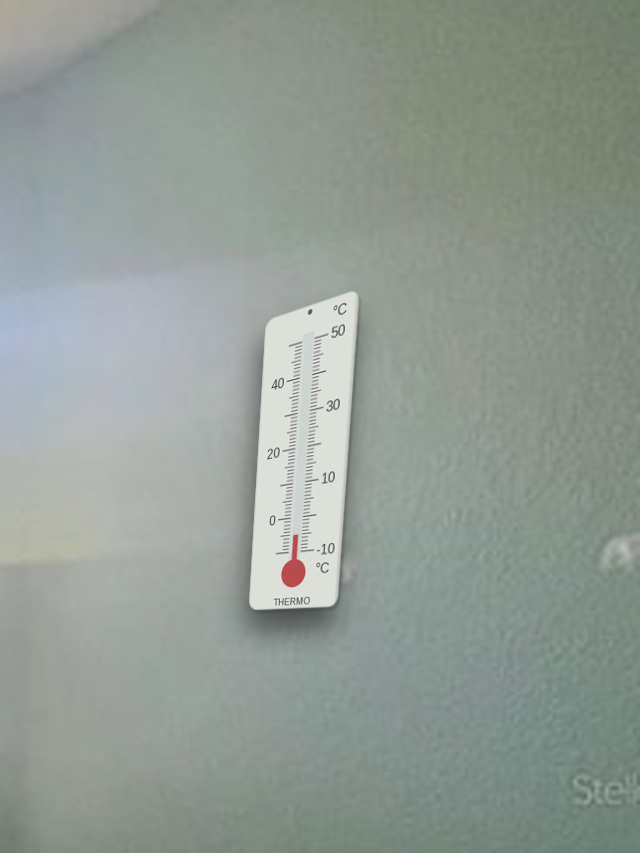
-5 °C
